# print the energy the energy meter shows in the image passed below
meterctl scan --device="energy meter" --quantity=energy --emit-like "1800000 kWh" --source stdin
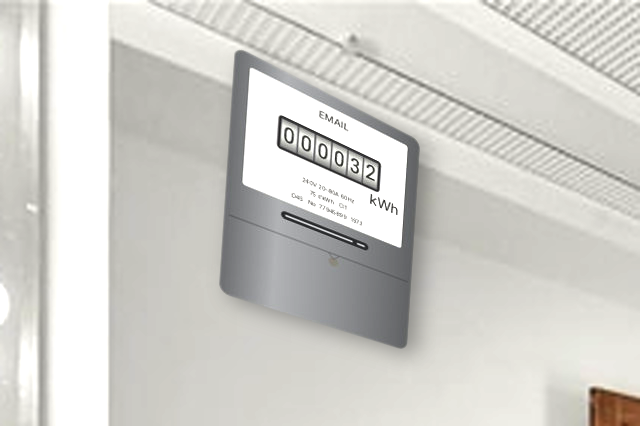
32 kWh
